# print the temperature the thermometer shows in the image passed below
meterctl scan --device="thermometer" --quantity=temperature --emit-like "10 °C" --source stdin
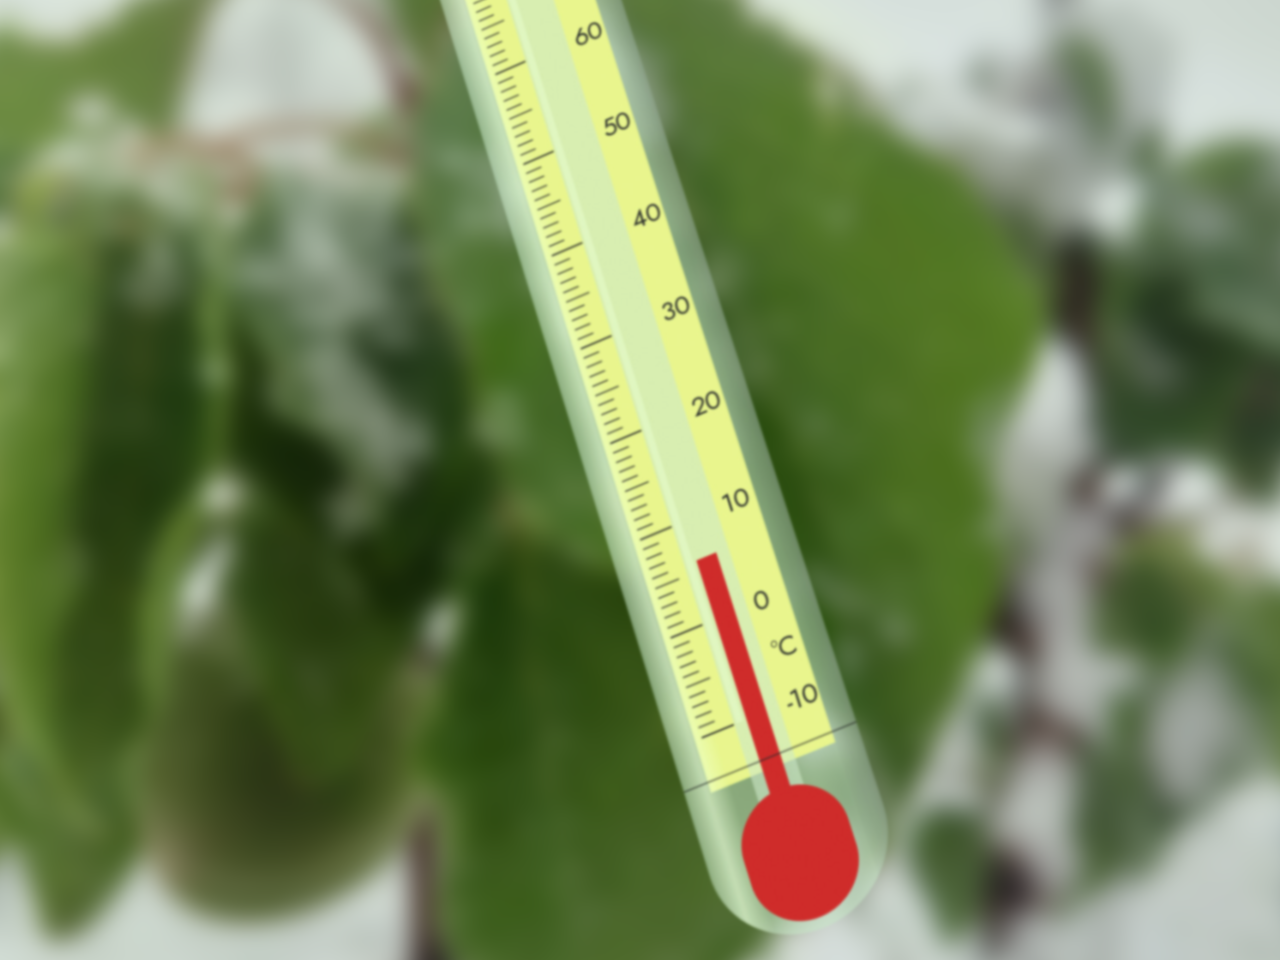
6 °C
